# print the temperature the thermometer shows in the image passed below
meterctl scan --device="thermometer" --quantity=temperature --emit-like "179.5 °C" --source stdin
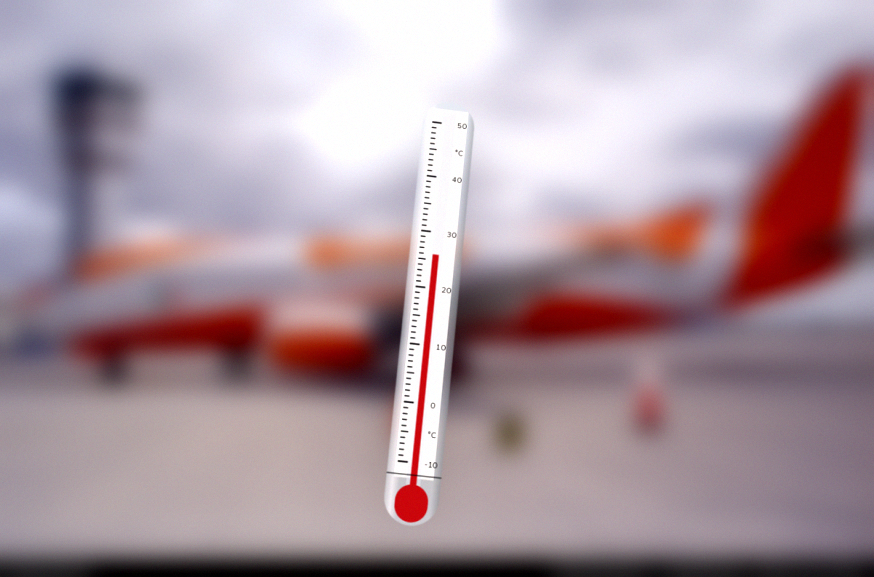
26 °C
